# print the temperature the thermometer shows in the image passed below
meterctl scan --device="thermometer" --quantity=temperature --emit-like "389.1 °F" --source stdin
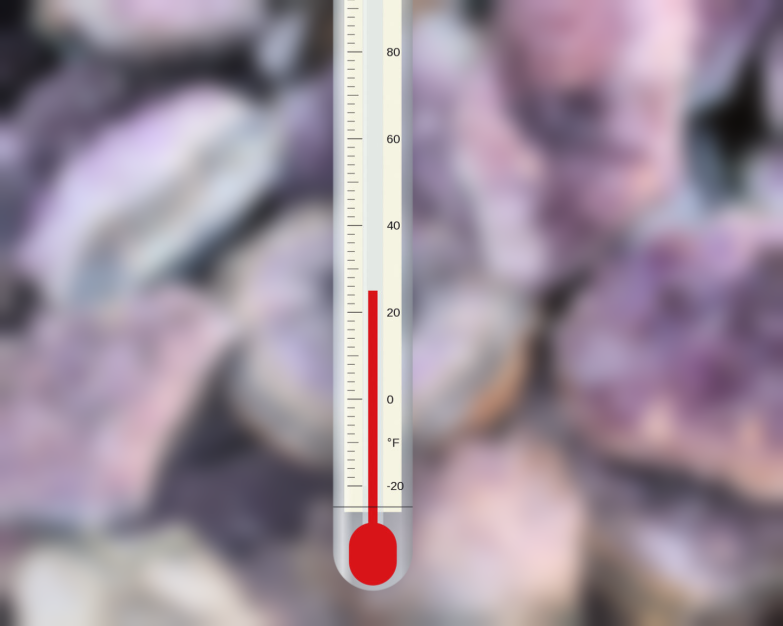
25 °F
